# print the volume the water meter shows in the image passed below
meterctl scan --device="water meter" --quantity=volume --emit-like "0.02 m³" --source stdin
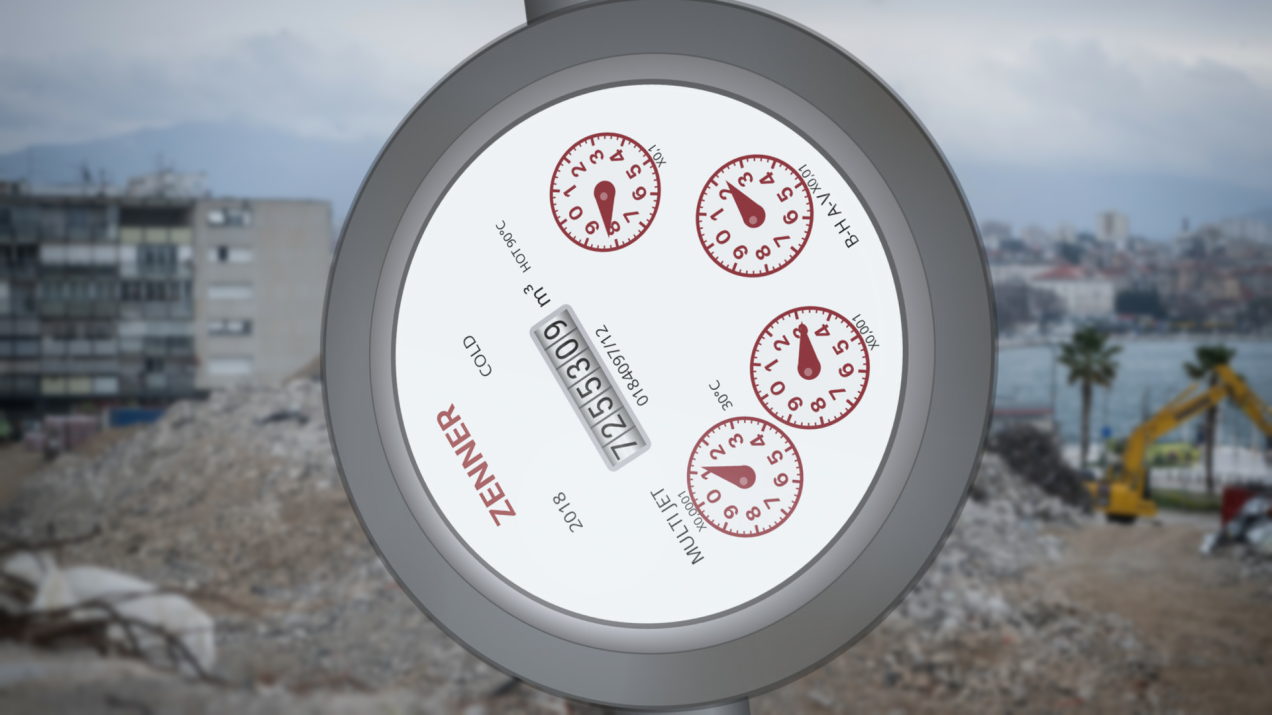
7255309.8231 m³
